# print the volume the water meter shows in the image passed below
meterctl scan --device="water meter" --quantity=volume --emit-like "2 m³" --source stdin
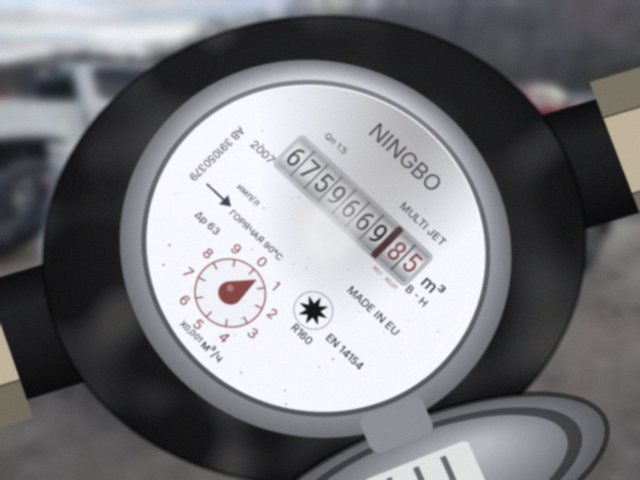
6759669.850 m³
